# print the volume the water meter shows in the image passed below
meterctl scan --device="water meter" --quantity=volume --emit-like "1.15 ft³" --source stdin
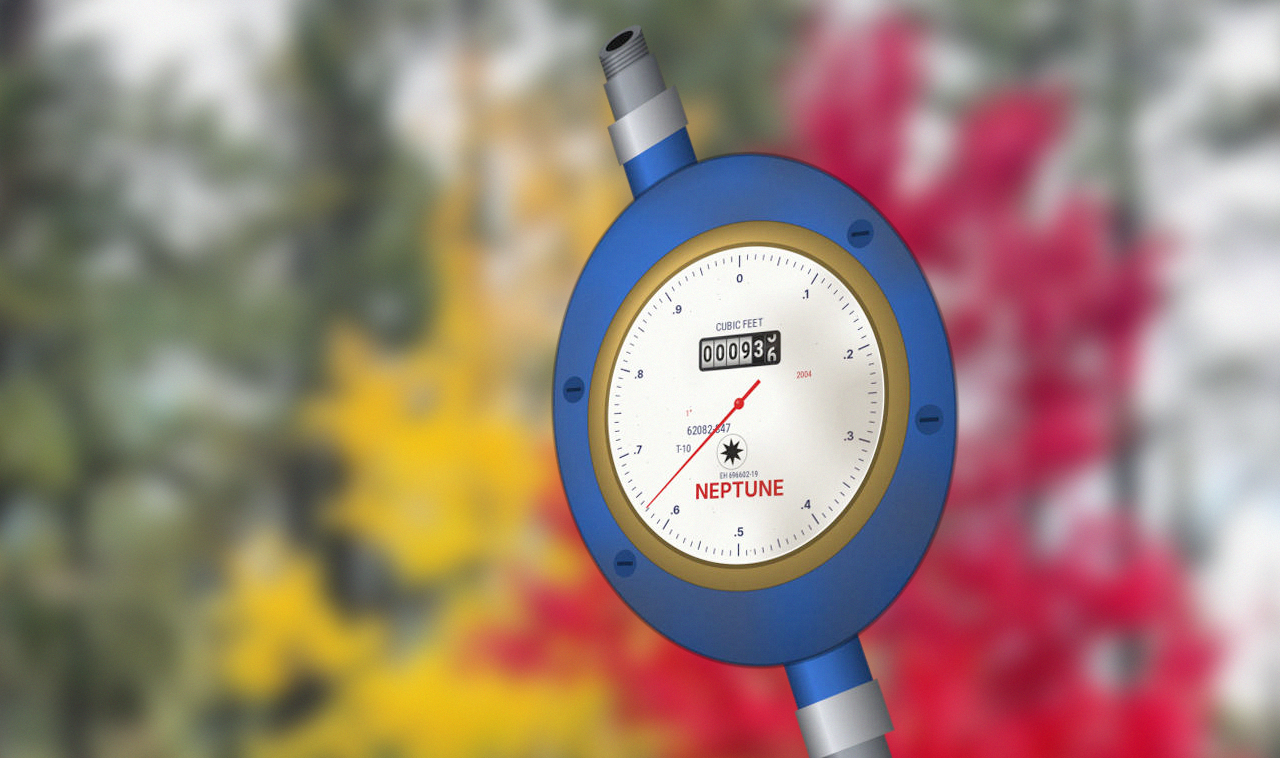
935.63 ft³
